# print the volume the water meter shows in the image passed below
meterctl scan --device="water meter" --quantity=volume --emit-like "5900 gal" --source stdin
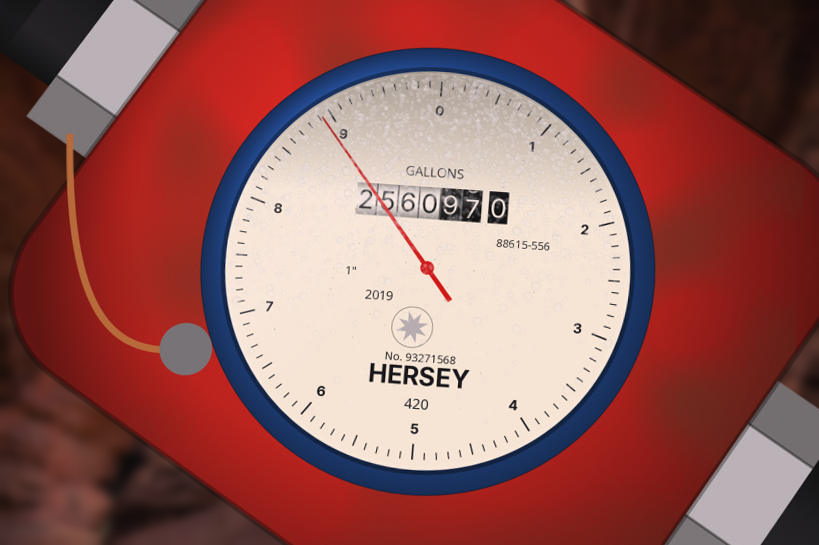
2560968.9 gal
